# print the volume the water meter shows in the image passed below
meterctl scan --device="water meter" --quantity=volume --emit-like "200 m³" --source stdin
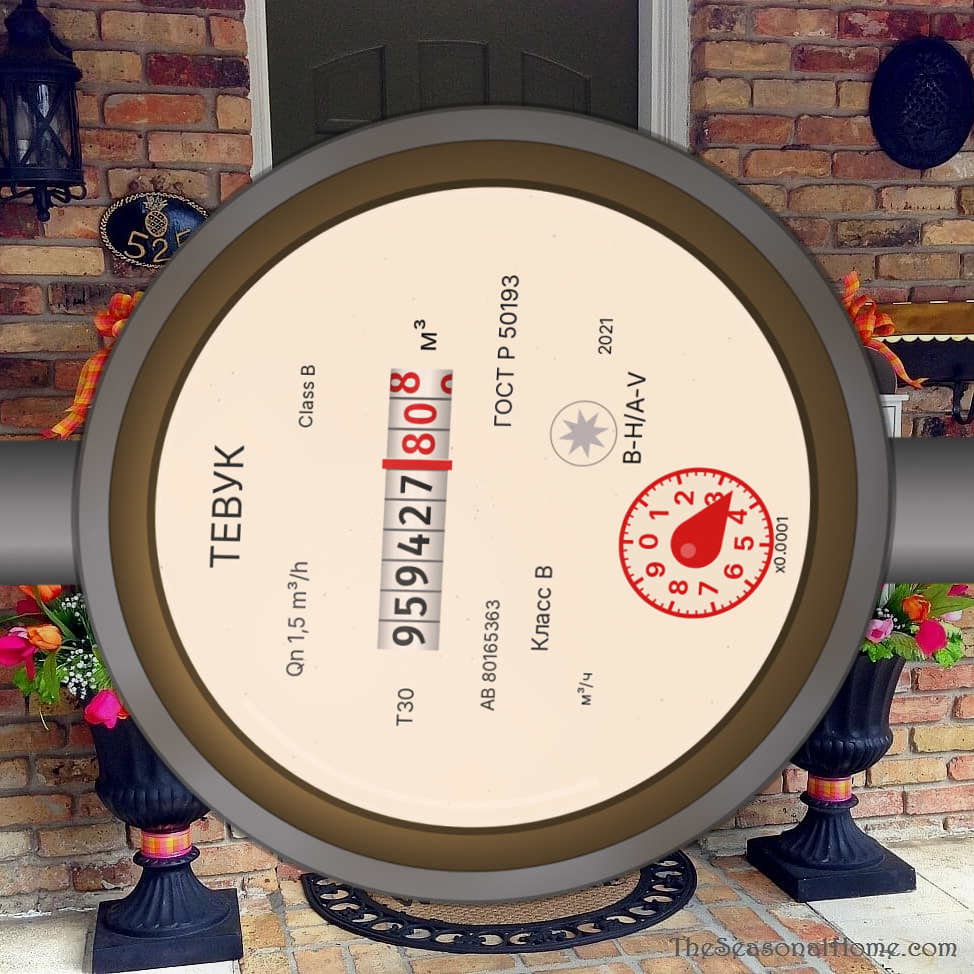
959427.8083 m³
